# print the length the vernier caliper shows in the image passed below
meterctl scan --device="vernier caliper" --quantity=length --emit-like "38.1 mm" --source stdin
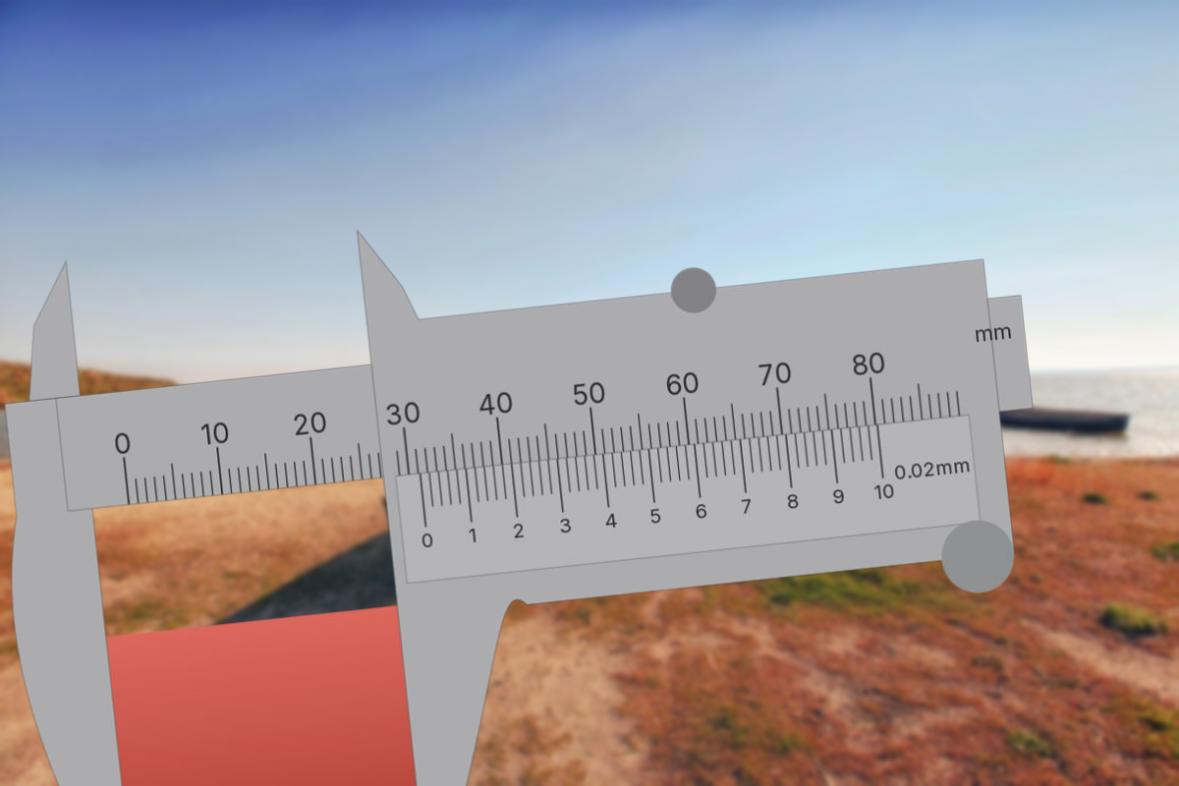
31.2 mm
